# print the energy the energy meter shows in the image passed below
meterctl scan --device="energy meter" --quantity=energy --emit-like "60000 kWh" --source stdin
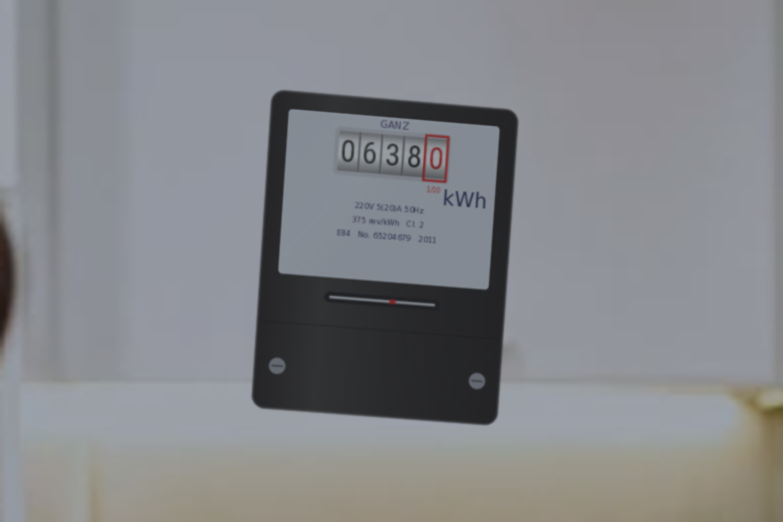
638.0 kWh
